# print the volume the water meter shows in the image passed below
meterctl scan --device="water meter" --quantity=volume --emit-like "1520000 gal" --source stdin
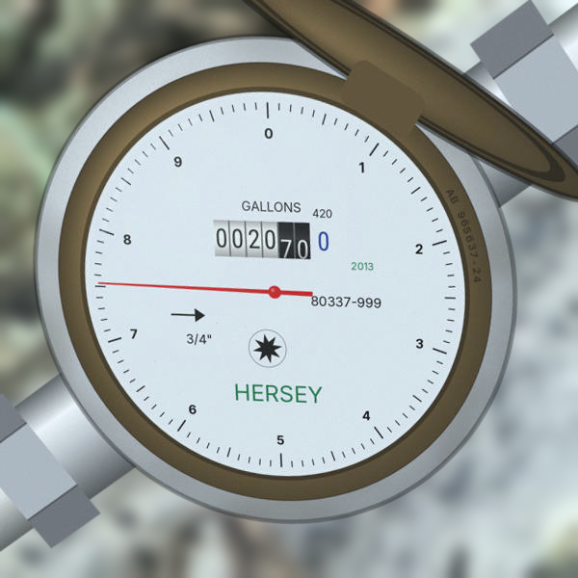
20697.5 gal
